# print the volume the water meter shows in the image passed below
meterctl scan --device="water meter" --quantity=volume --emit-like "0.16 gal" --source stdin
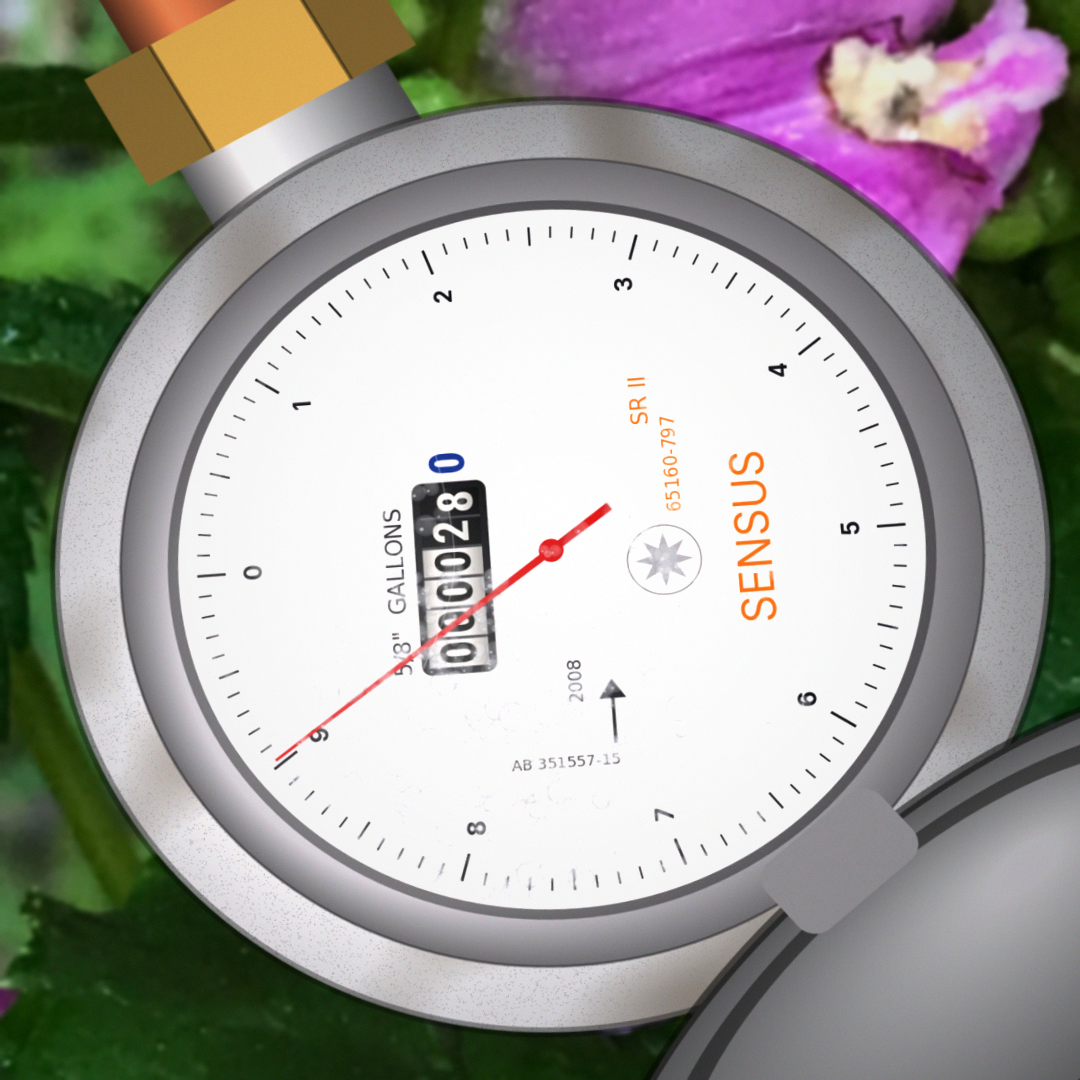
279.0 gal
